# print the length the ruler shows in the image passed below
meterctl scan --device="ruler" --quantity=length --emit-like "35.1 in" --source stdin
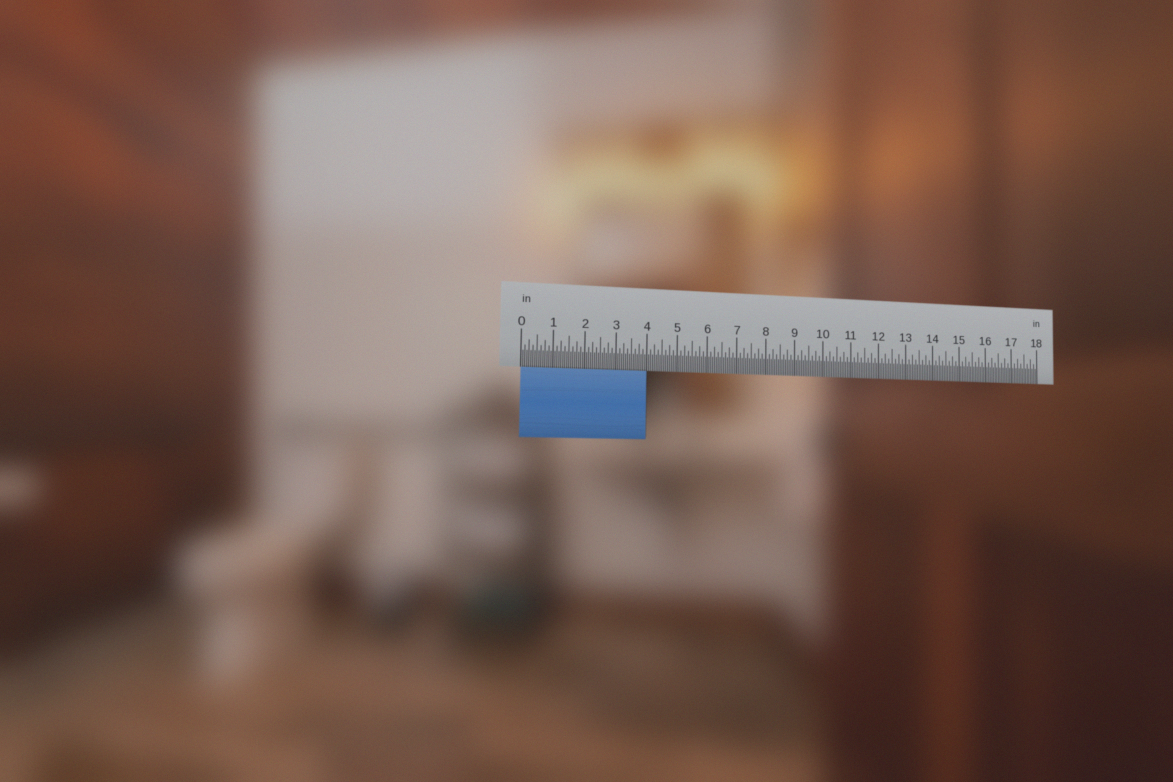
4 in
